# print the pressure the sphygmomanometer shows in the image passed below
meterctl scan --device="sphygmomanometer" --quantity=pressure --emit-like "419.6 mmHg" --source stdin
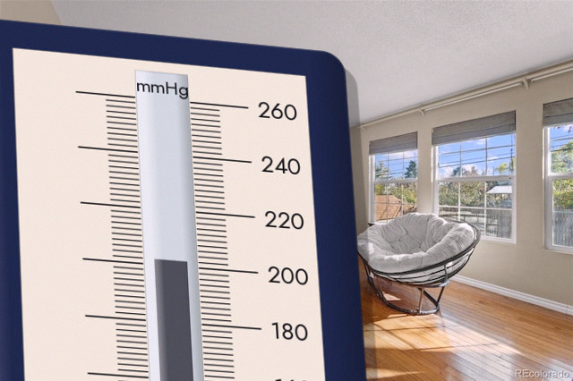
202 mmHg
